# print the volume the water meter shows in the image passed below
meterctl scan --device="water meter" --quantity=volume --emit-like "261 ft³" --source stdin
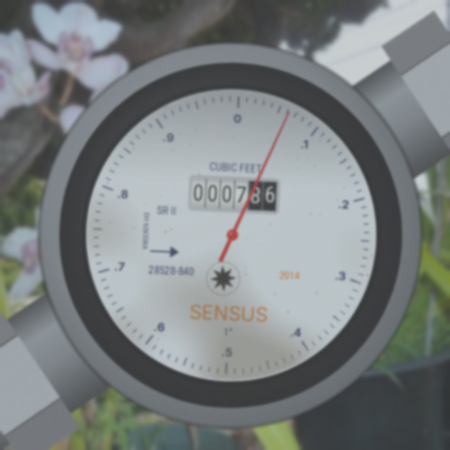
786.06 ft³
